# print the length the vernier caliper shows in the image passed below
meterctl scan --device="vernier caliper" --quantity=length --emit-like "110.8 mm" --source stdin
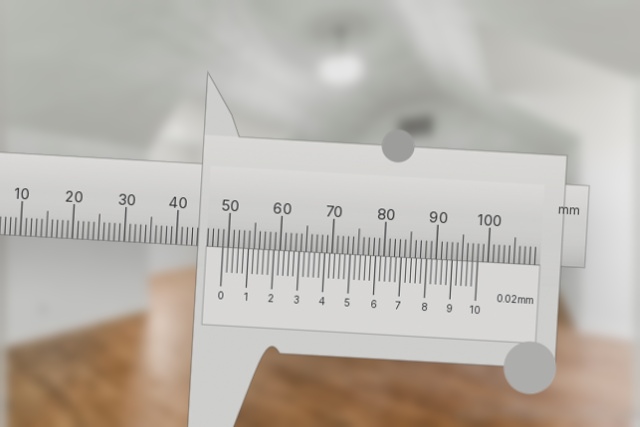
49.0 mm
